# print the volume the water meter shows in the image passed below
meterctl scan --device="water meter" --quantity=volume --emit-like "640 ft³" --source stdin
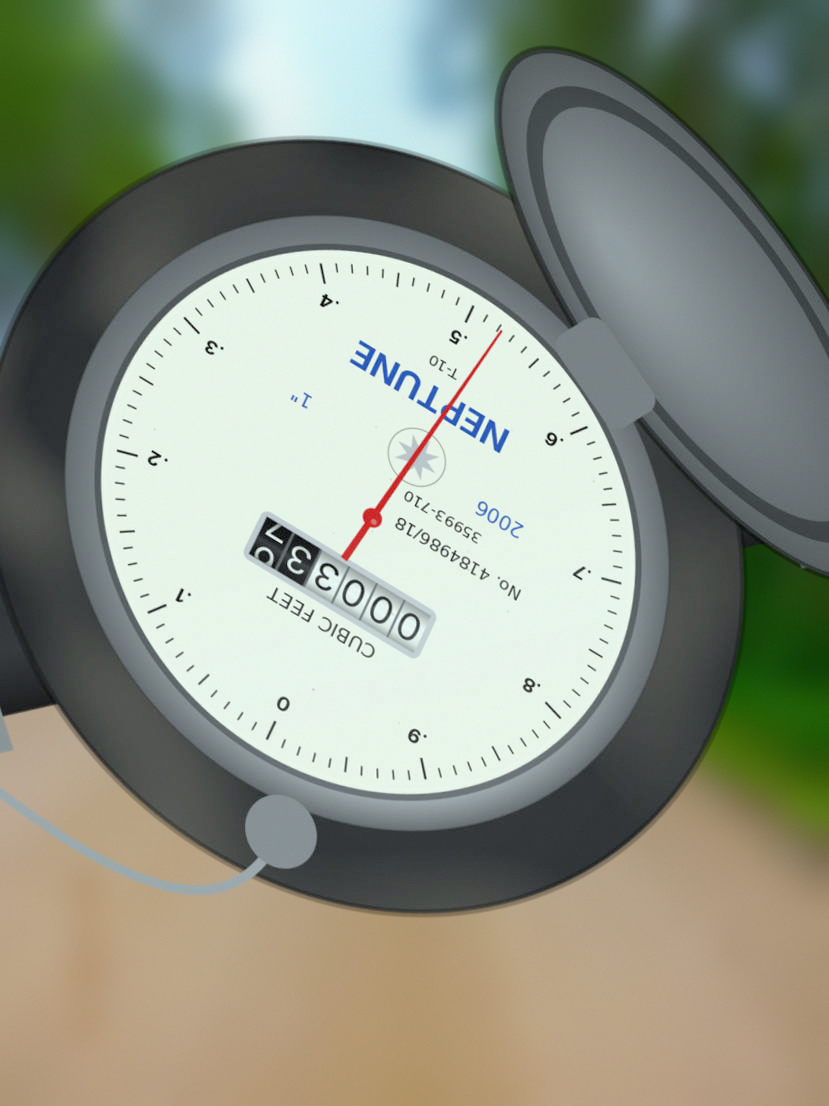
336.52 ft³
